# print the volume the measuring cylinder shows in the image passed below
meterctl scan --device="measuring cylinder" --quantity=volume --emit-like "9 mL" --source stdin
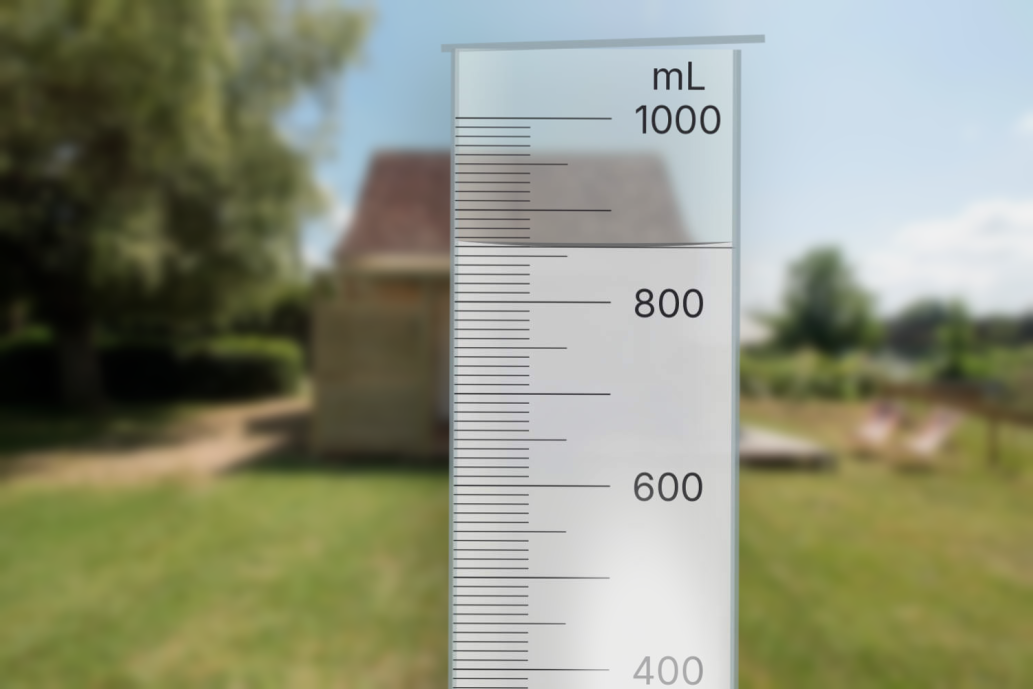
860 mL
